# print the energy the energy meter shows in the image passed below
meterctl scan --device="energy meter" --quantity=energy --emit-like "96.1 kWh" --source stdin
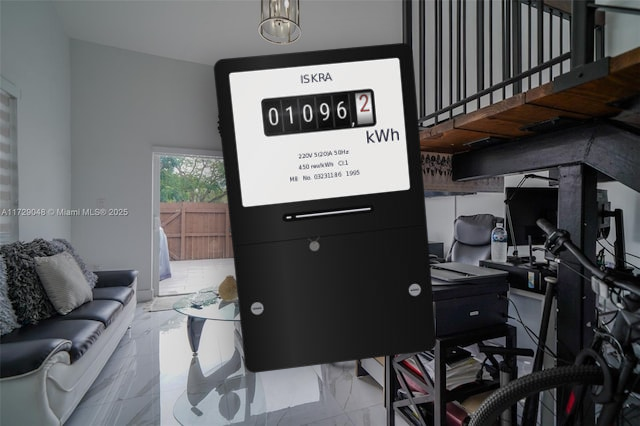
1096.2 kWh
